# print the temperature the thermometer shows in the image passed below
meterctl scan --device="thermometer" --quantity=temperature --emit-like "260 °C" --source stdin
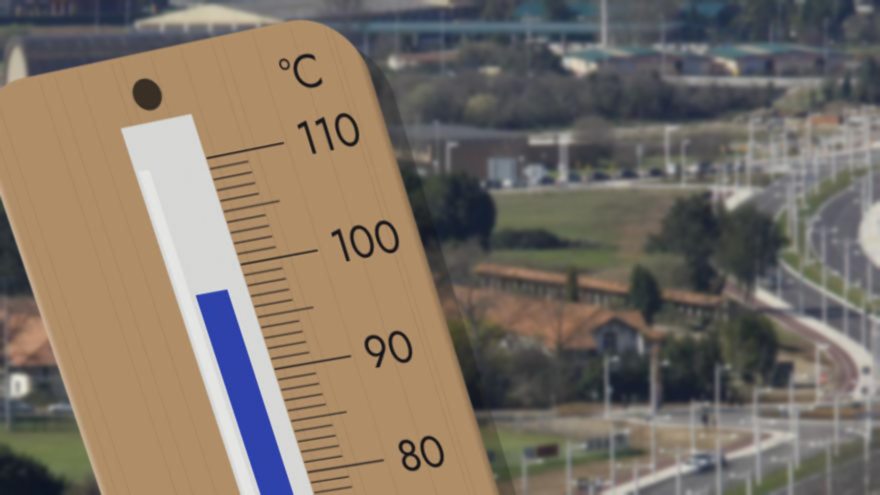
98 °C
